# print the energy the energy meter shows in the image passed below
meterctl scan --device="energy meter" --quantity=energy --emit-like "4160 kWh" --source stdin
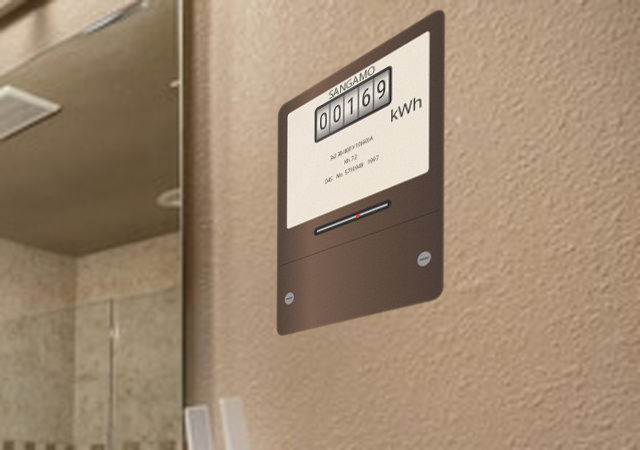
169 kWh
